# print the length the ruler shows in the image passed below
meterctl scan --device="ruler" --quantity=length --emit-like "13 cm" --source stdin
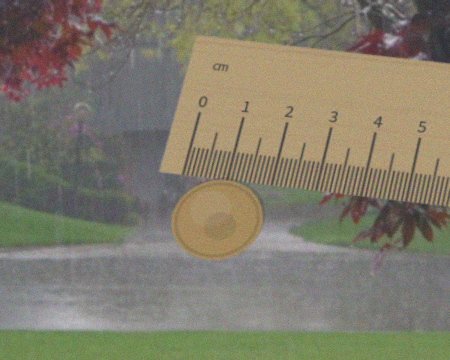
2 cm
